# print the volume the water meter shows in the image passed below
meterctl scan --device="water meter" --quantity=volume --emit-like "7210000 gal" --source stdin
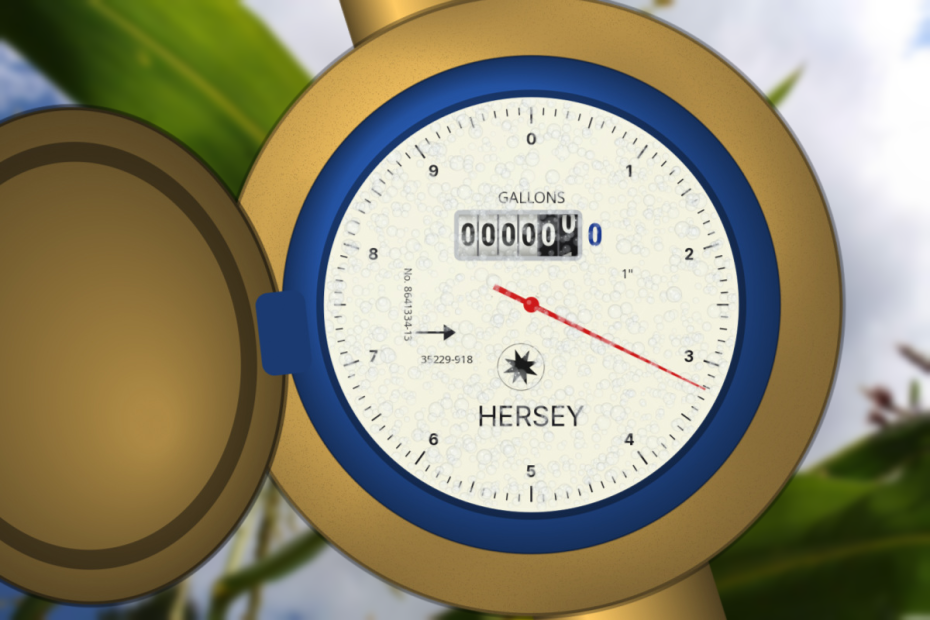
3.2 gal
